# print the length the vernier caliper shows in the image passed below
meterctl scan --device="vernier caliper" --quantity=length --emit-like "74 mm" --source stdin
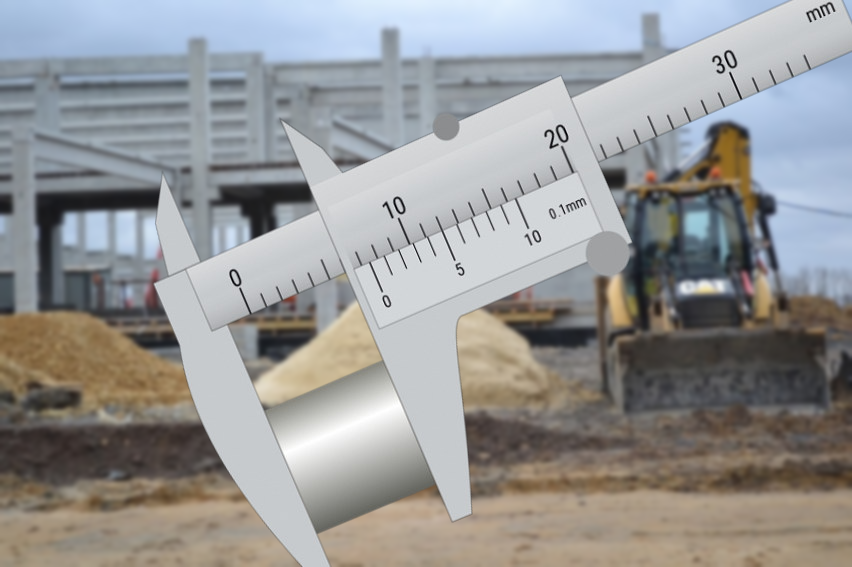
7.5 mm
